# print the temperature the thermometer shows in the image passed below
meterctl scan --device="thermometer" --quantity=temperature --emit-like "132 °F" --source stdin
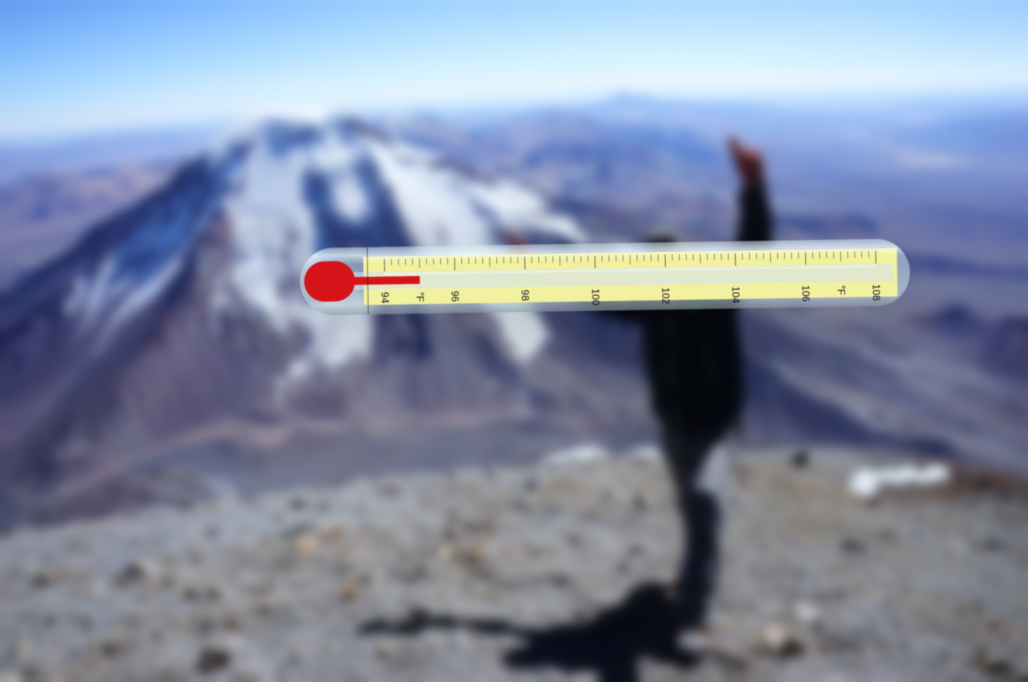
95 °F
